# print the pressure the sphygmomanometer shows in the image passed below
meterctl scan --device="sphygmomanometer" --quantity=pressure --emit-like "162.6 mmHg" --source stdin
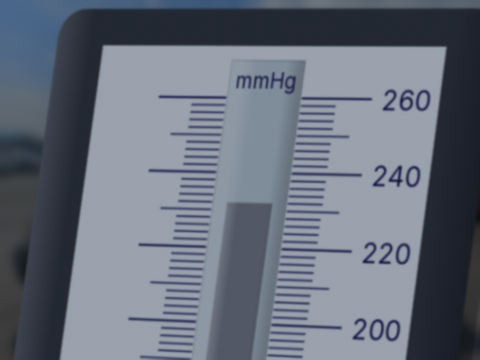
232 mmHg
